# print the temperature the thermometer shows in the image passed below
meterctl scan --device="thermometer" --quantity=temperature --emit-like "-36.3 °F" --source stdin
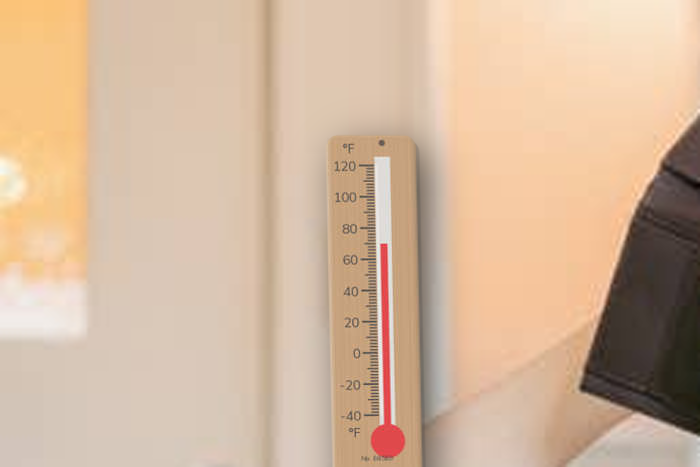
70 °F
